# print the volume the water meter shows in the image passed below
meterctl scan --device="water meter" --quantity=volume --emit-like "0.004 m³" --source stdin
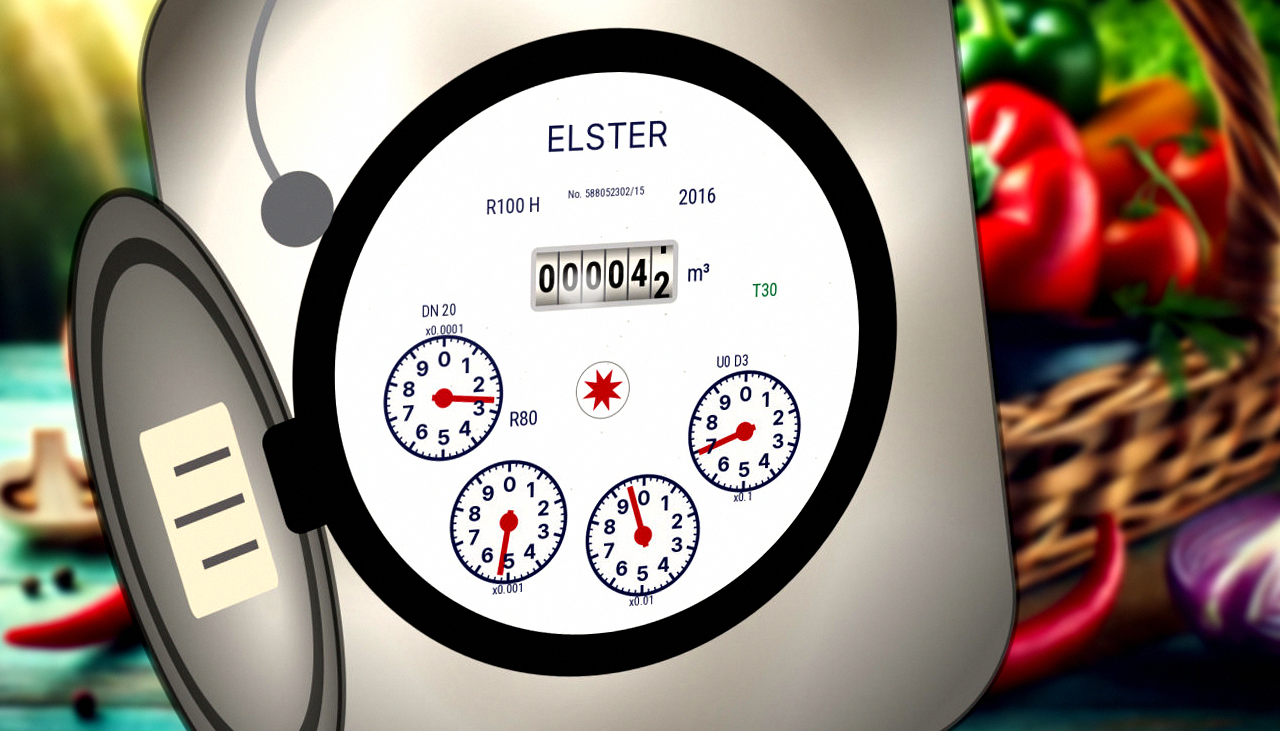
41.6952 m³
